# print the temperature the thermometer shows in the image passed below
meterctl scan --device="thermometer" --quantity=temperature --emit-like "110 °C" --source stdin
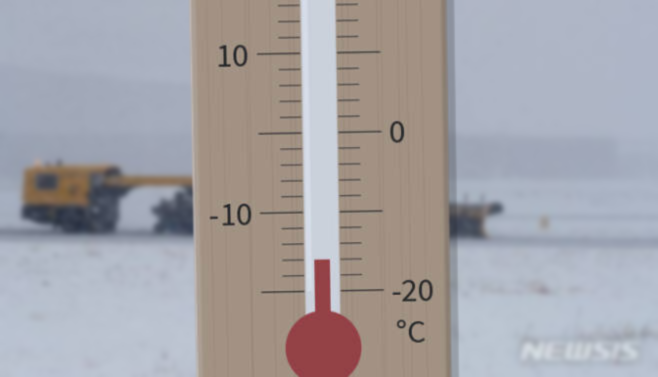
-16 °C
